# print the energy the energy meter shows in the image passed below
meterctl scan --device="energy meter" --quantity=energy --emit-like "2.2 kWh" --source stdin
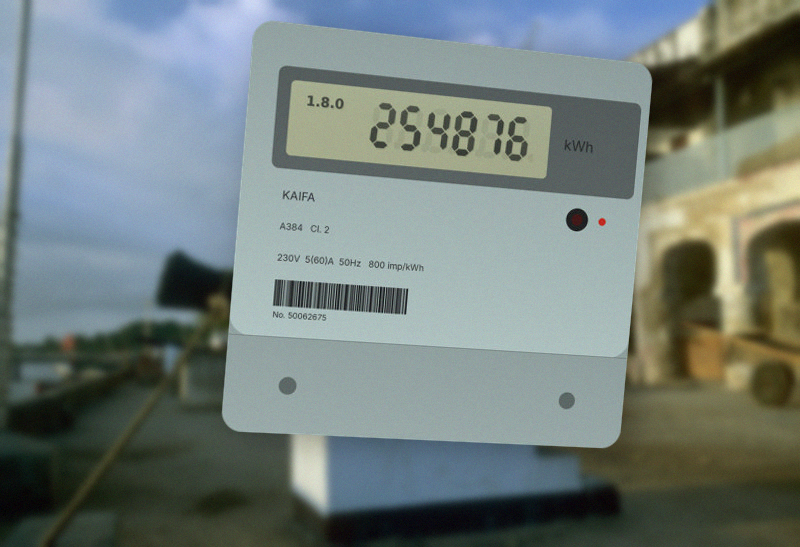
254876 kWh
